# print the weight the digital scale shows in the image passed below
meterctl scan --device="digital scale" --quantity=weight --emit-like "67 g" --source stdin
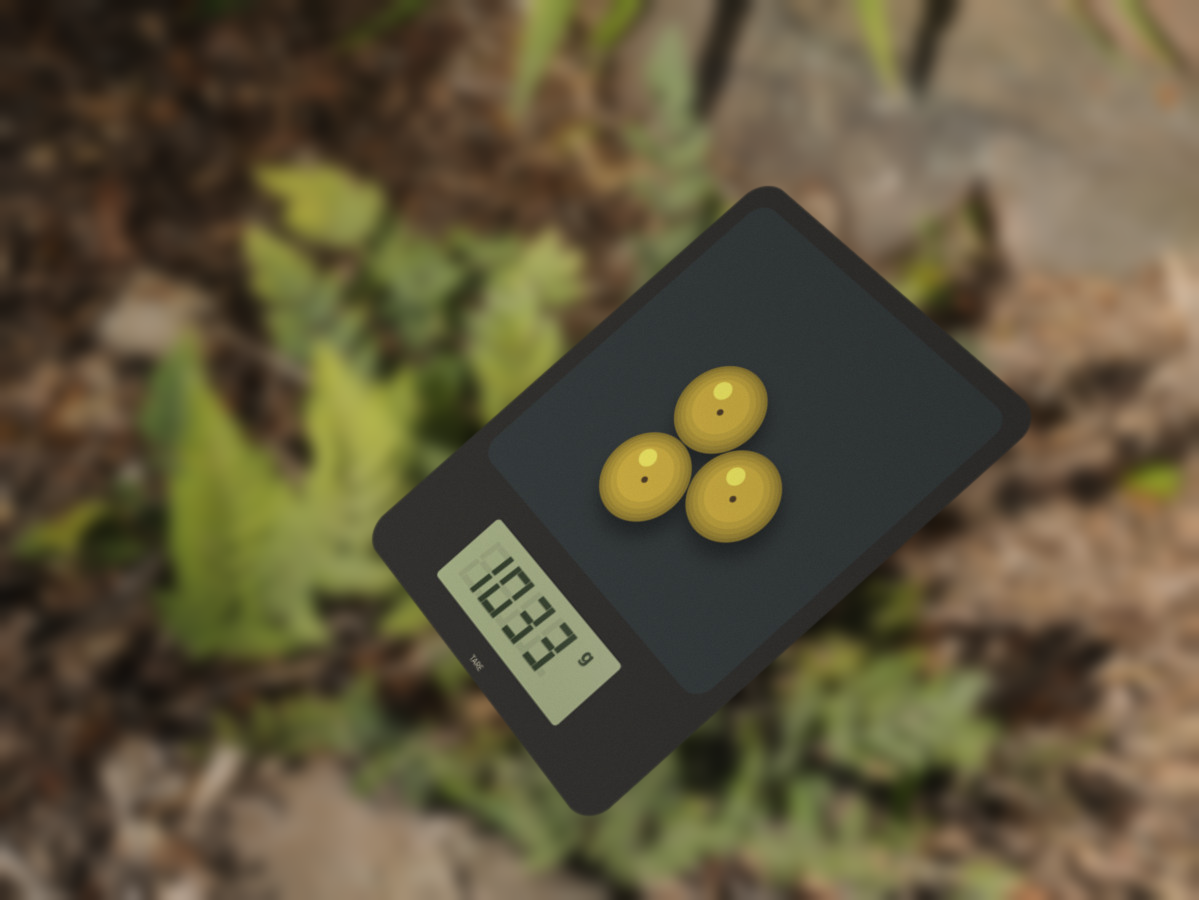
1033 g
